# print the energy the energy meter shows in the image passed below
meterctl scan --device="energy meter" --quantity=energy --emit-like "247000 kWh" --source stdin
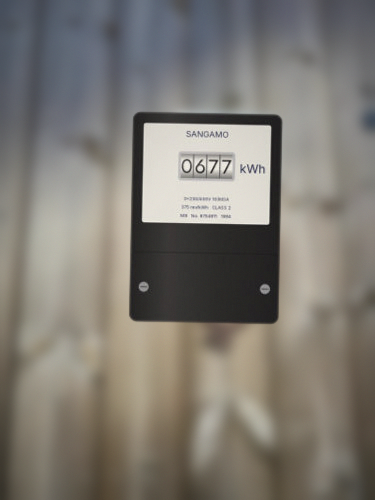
677 kWh
